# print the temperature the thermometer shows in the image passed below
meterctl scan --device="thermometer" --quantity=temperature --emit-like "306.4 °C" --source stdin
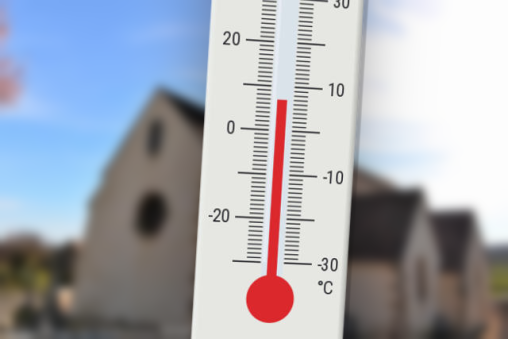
7 °C
